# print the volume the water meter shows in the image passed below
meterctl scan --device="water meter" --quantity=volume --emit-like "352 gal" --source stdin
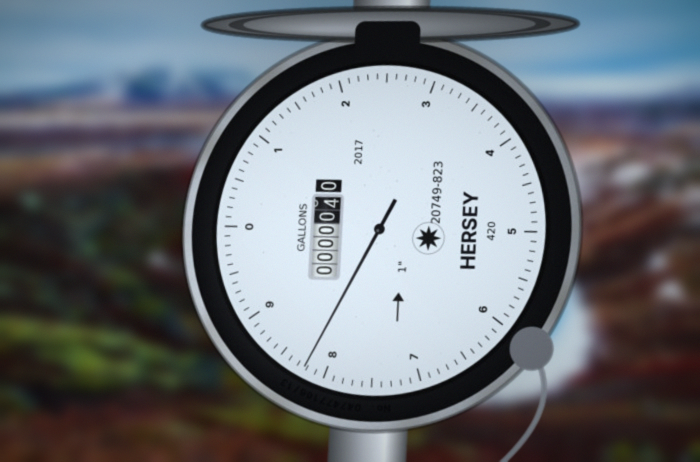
38.2 gal
